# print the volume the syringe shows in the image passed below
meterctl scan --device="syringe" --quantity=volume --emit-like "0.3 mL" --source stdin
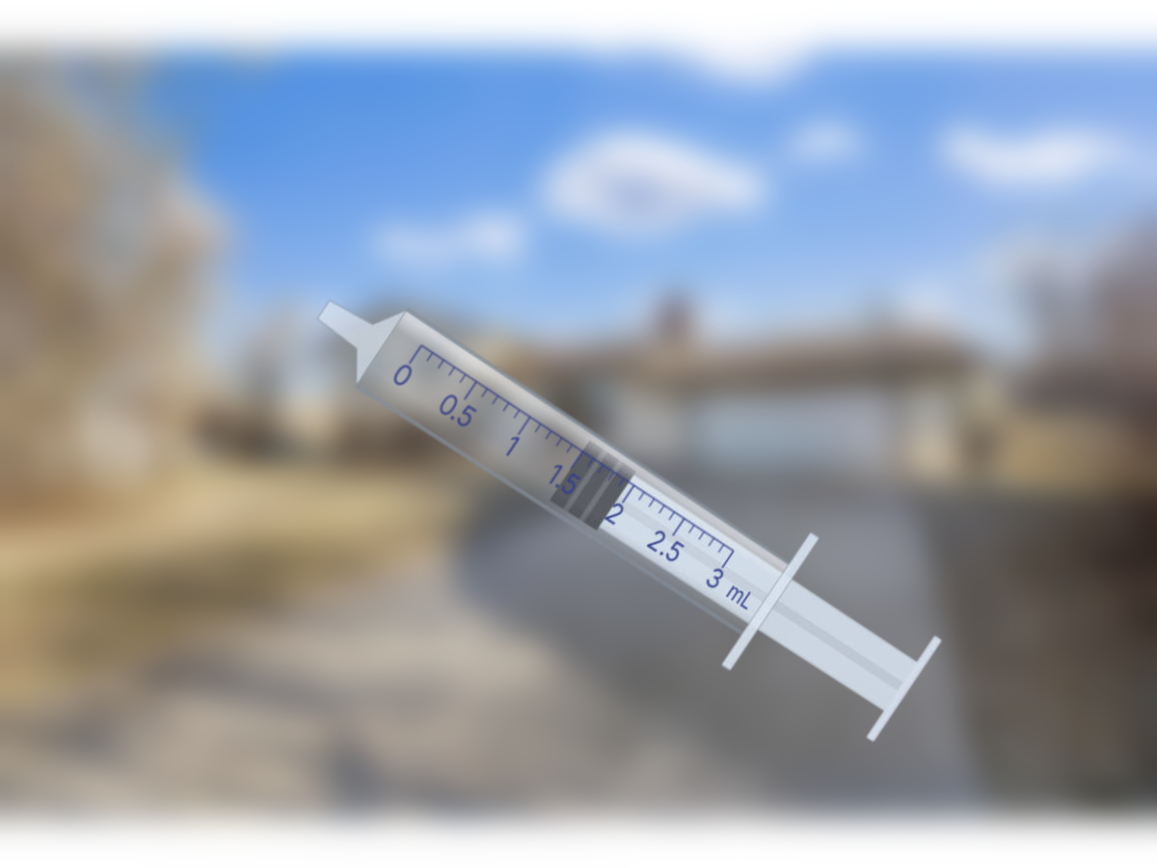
1.5 mL
